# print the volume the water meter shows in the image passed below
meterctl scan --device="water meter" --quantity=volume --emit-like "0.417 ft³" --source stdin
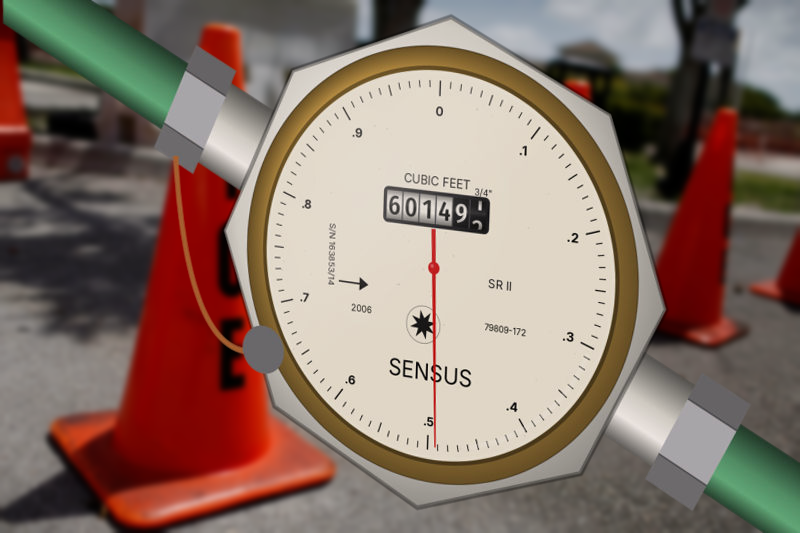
601491.49 ft³
